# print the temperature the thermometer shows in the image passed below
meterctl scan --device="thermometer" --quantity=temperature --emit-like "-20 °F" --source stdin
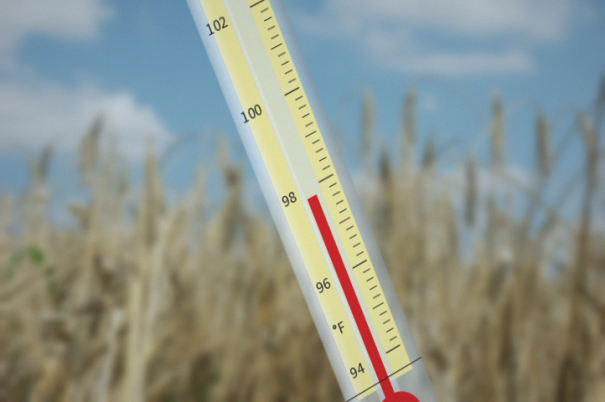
97.8 °F
